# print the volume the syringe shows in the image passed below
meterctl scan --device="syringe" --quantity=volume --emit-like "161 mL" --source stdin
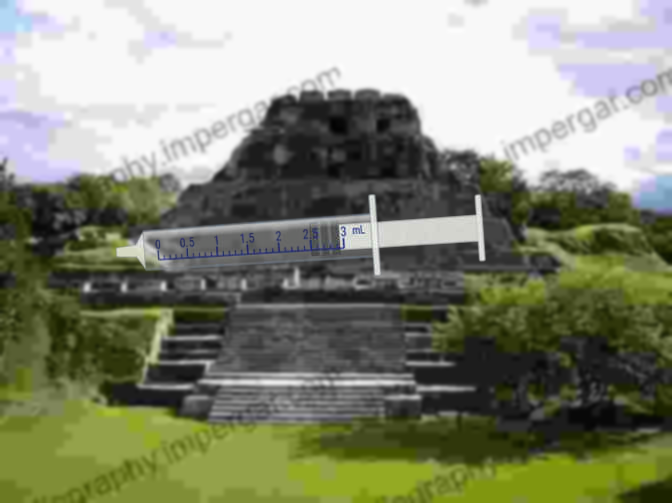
2.5 mL
